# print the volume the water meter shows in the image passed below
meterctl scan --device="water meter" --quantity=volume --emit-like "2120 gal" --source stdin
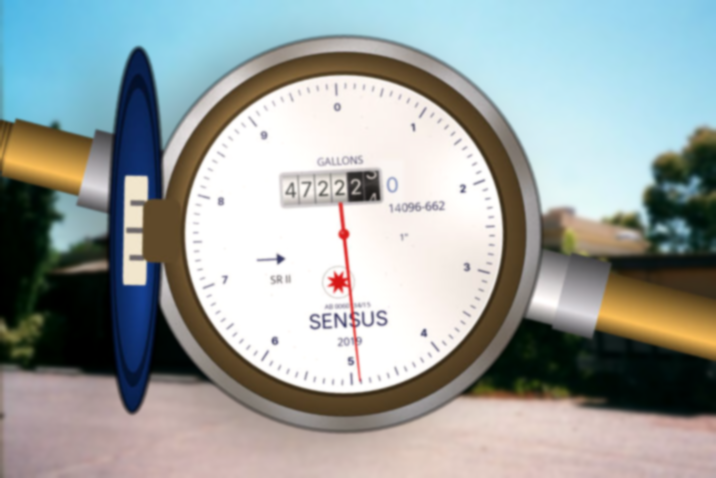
4722234.9 gal
